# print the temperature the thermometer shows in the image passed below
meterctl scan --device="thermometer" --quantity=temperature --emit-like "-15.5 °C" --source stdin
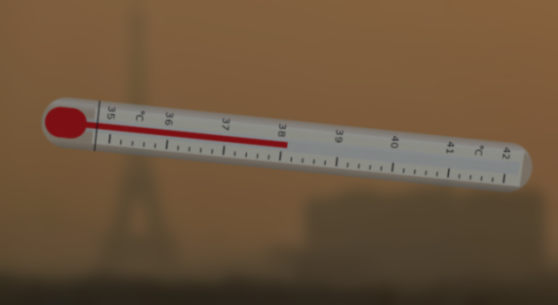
38.1 °C
